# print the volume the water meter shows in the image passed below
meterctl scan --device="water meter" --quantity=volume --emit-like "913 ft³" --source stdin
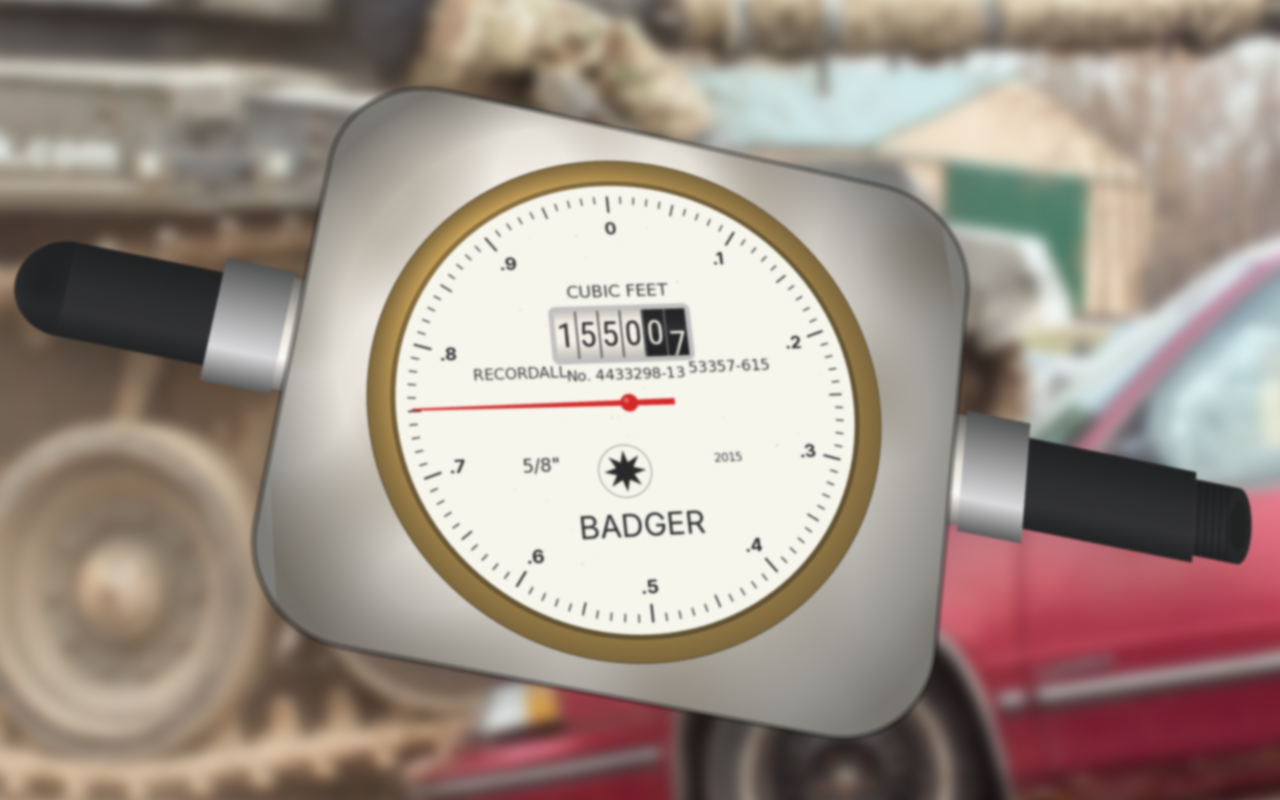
155006.75 ft³
